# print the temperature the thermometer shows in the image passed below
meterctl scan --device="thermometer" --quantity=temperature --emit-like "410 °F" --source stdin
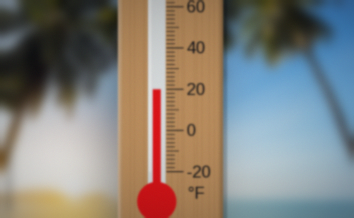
20 °F
